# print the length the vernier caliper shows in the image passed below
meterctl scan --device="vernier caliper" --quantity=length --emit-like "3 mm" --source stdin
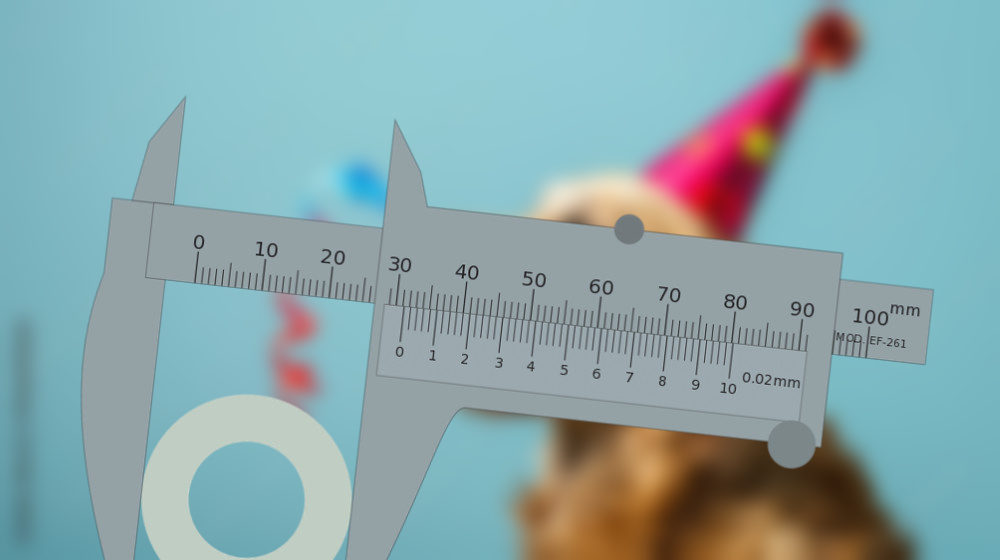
31.2 mm
